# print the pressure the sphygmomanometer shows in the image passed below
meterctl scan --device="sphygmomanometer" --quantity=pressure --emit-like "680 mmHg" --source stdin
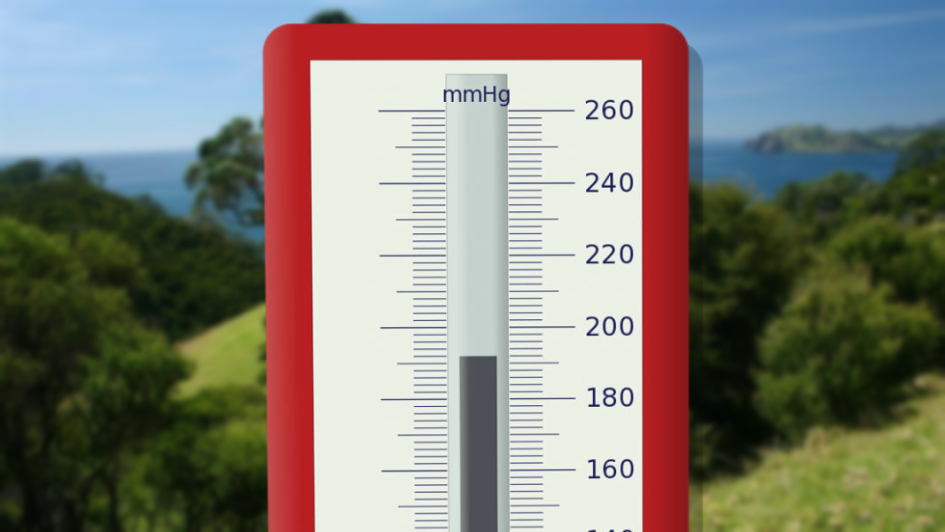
192 mmHg
